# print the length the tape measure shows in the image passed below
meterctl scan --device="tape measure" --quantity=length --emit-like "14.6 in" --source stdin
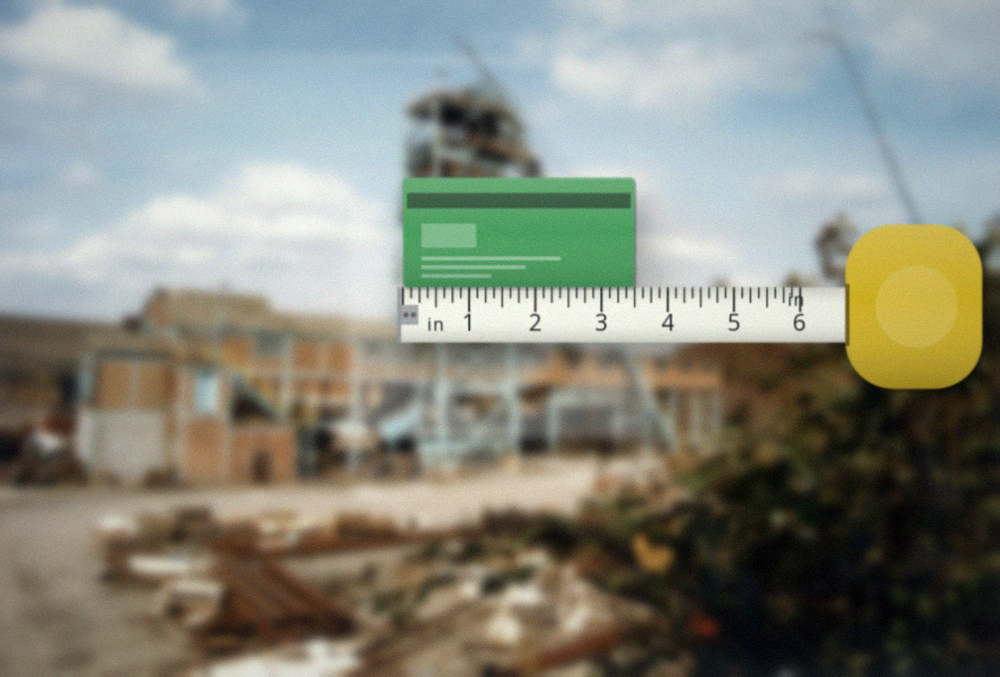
3.5 in
